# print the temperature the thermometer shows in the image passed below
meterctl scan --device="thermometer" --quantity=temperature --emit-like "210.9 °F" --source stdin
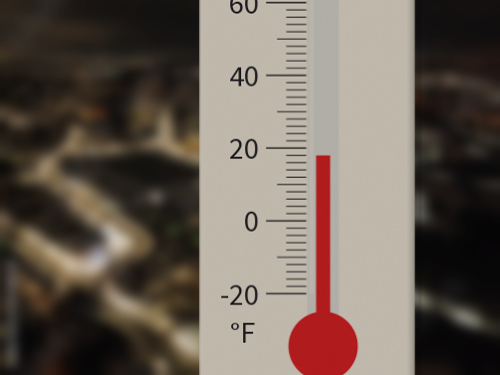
18 °F
